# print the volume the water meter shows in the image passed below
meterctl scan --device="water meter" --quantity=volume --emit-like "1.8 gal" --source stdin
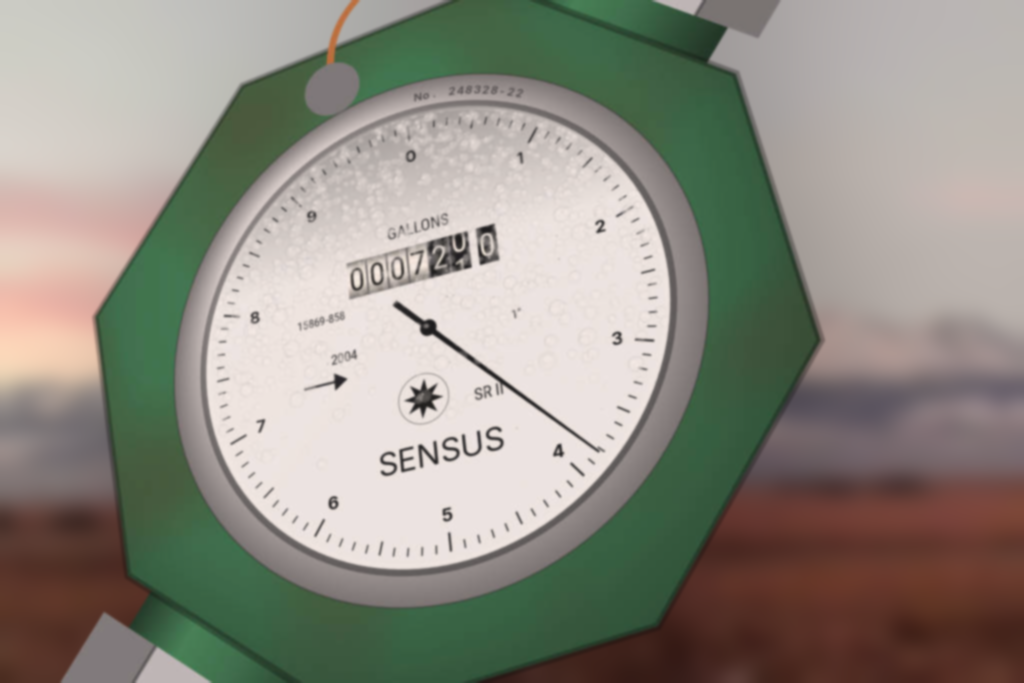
7203.8 gal
